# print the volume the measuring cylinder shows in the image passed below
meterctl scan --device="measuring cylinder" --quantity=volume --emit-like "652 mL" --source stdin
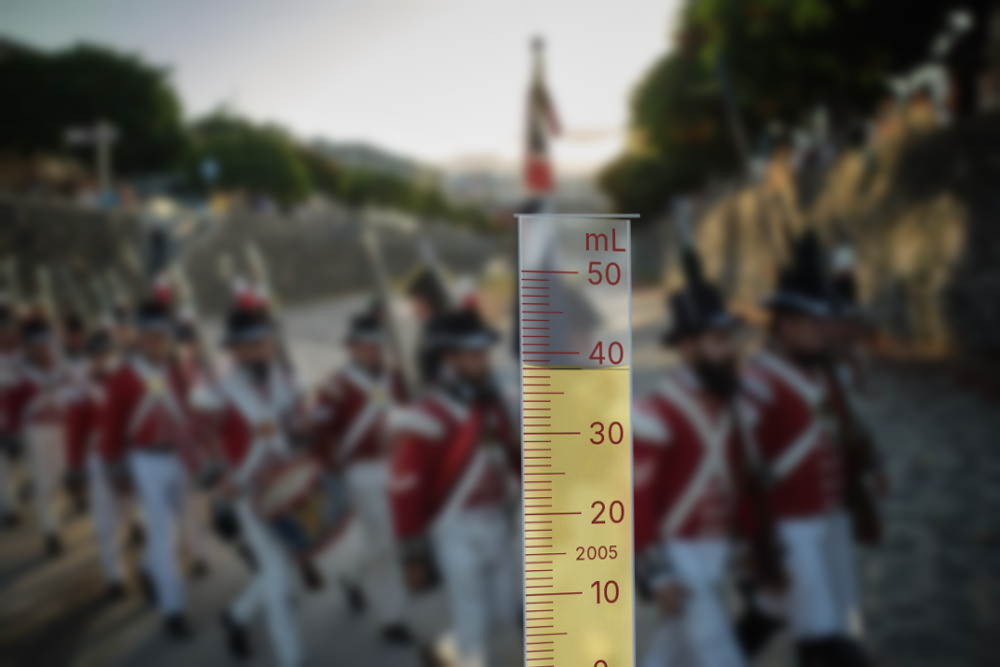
38 mL
